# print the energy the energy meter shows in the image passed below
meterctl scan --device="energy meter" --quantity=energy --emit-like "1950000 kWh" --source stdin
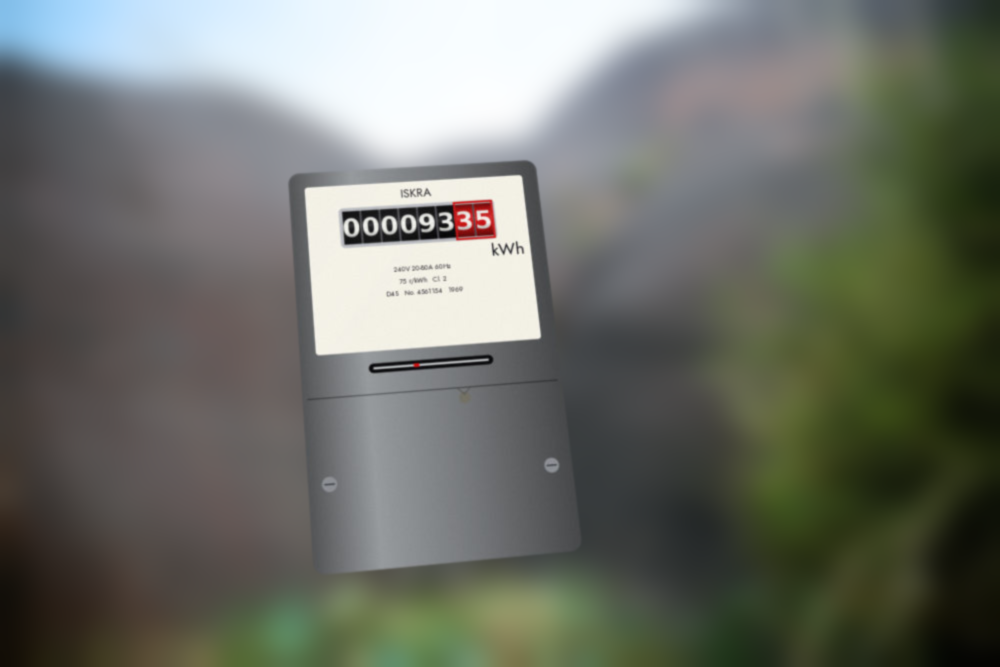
93.35 kWh
